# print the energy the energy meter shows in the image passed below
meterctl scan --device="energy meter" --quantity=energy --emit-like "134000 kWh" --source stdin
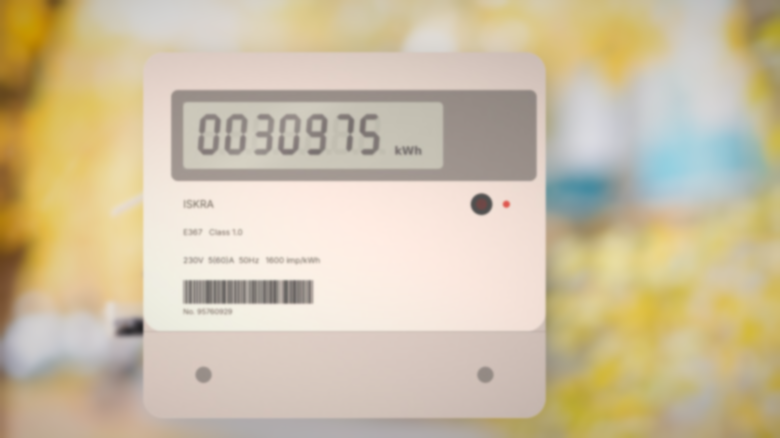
30975 kWh
